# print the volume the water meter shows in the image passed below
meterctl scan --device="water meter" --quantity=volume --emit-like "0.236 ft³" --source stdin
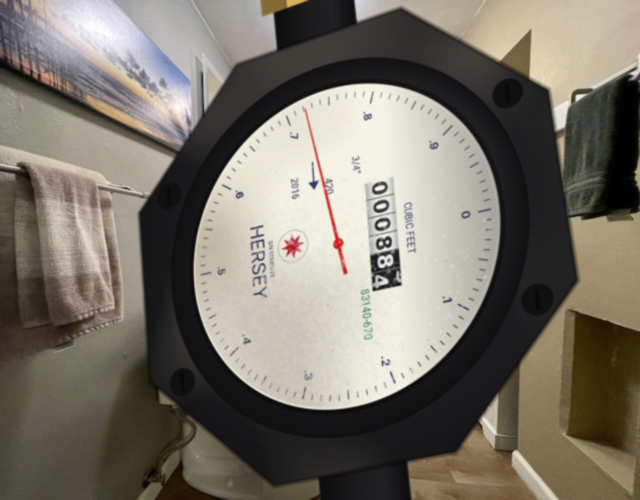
883.72 ft³
